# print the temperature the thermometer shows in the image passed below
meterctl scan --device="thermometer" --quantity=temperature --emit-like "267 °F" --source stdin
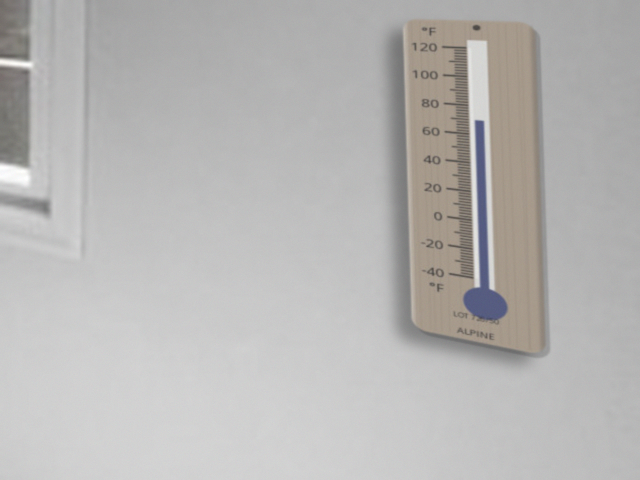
70 °F
